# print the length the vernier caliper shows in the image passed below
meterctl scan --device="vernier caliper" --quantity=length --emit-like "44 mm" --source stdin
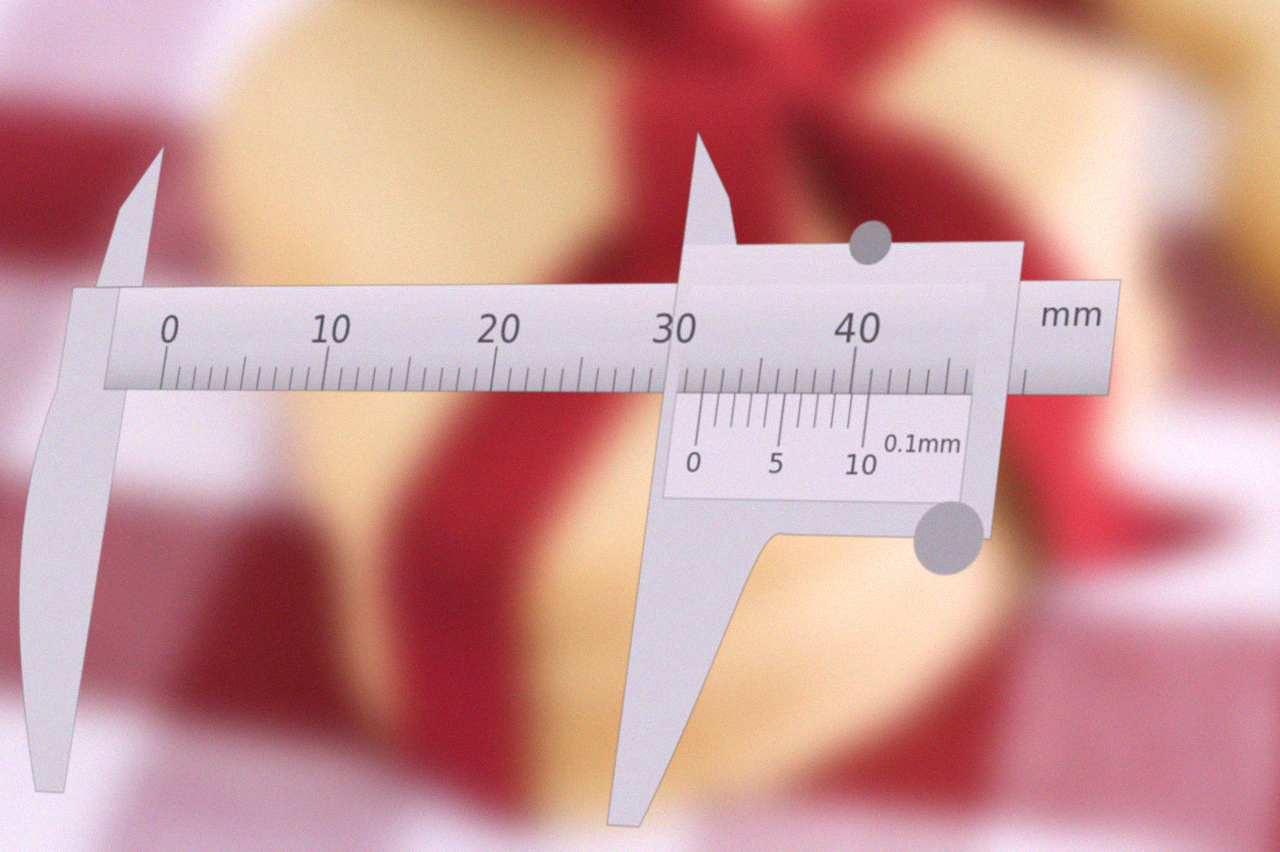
32.0 mm
